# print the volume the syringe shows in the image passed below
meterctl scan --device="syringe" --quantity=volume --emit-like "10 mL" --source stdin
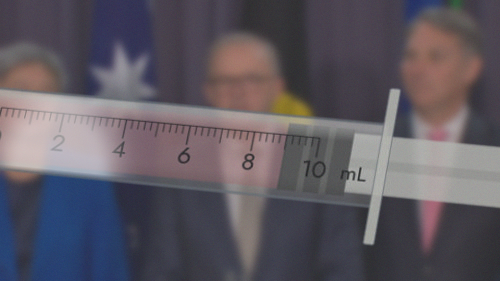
9 mL
